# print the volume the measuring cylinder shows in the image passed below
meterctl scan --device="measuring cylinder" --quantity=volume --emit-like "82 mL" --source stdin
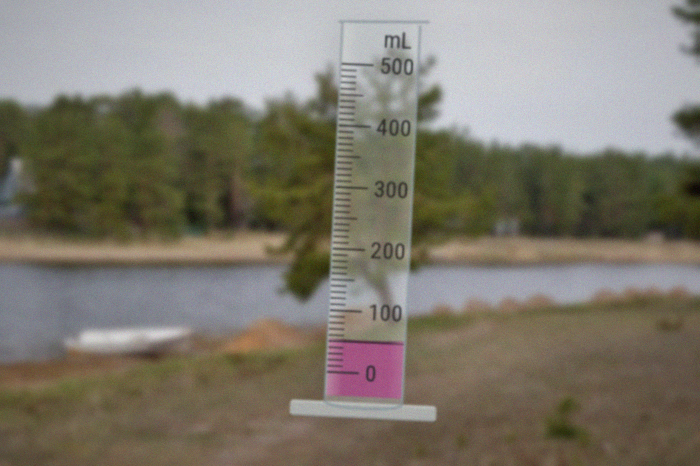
50 mL
